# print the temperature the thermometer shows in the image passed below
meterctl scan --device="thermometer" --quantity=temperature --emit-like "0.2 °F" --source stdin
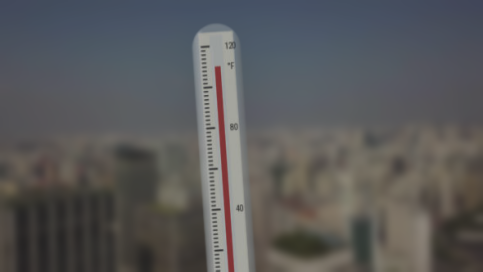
110 °F
